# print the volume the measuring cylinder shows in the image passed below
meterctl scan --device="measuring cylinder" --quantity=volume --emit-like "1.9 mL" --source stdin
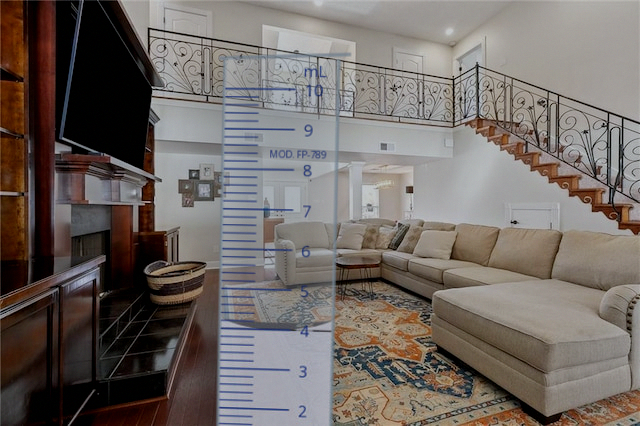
4 mL
